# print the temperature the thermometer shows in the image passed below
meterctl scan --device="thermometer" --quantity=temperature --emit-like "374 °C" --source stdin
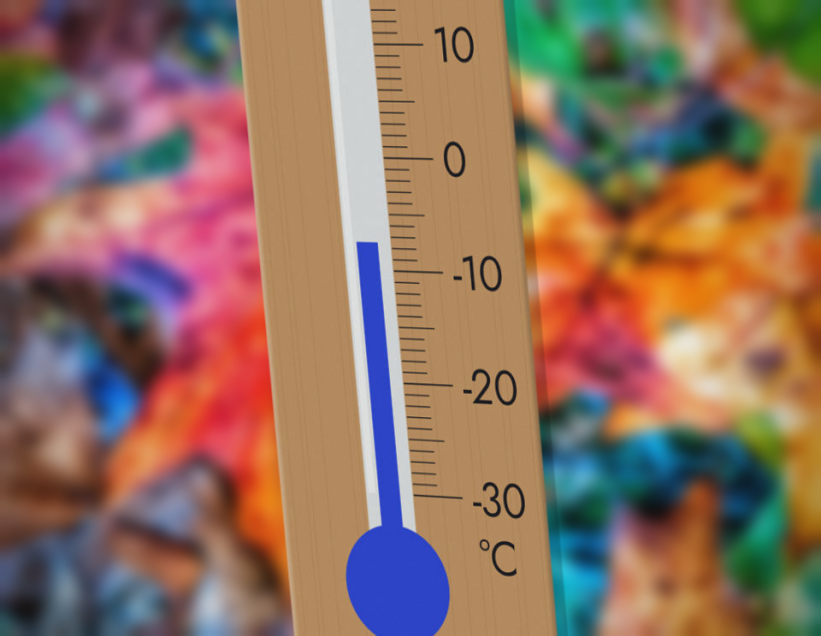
-7.5 °C
